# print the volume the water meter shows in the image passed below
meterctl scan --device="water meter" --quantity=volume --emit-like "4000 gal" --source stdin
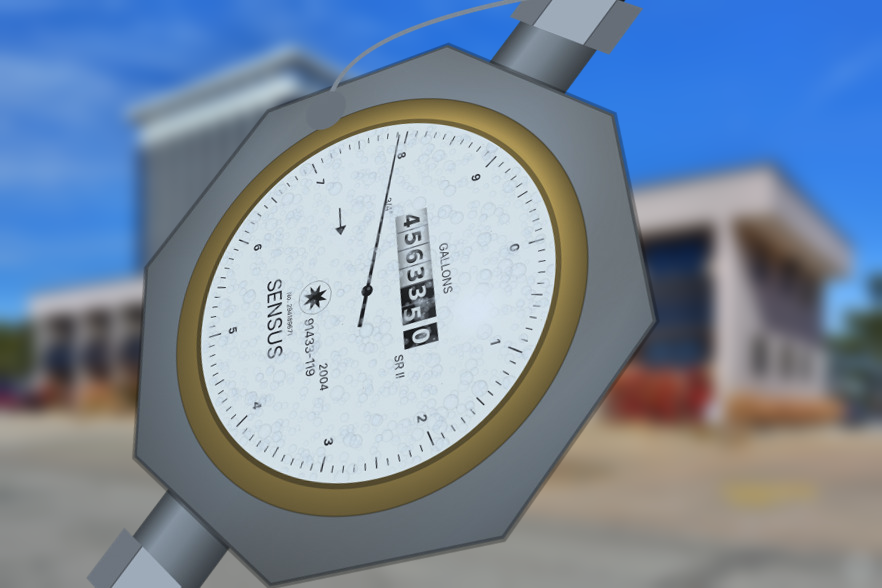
4563347.9 gal
